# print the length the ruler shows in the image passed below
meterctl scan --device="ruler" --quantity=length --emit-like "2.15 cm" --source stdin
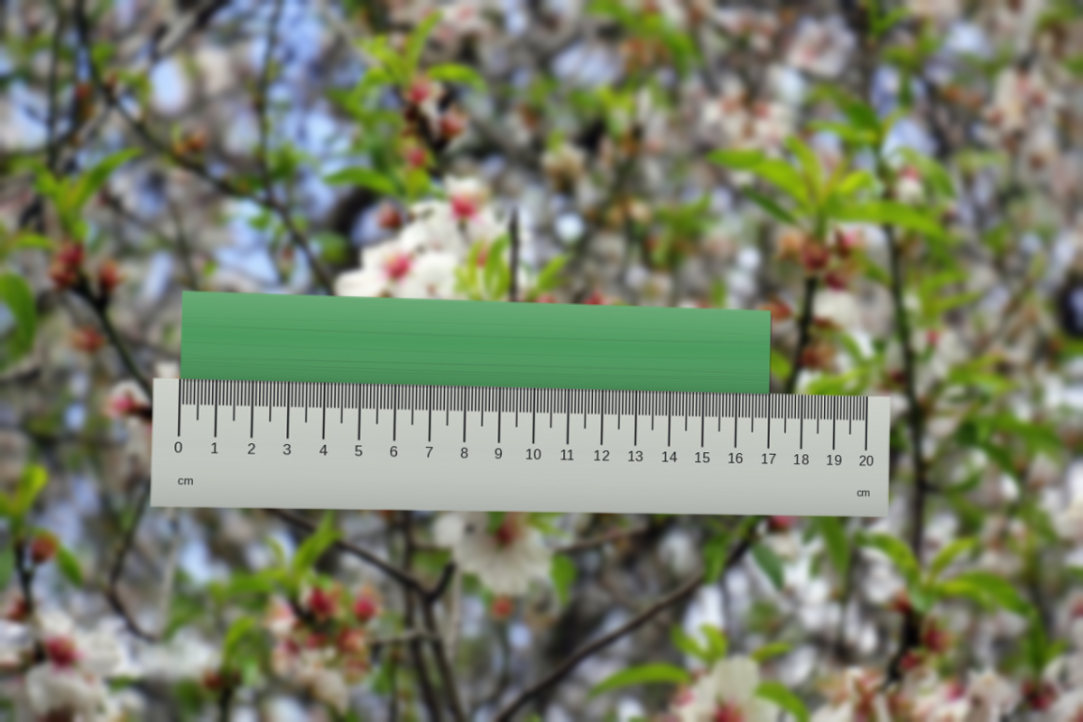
17 cm
